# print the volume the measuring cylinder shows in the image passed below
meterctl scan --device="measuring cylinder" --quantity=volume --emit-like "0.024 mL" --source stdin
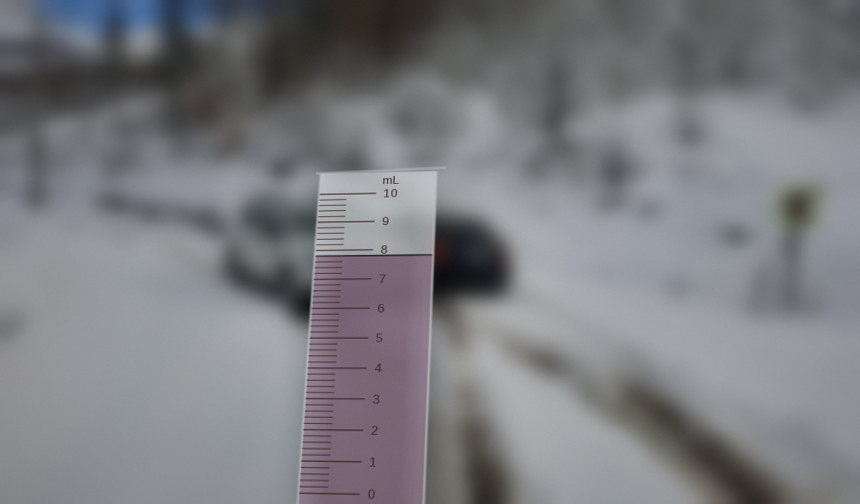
7.8 mL
